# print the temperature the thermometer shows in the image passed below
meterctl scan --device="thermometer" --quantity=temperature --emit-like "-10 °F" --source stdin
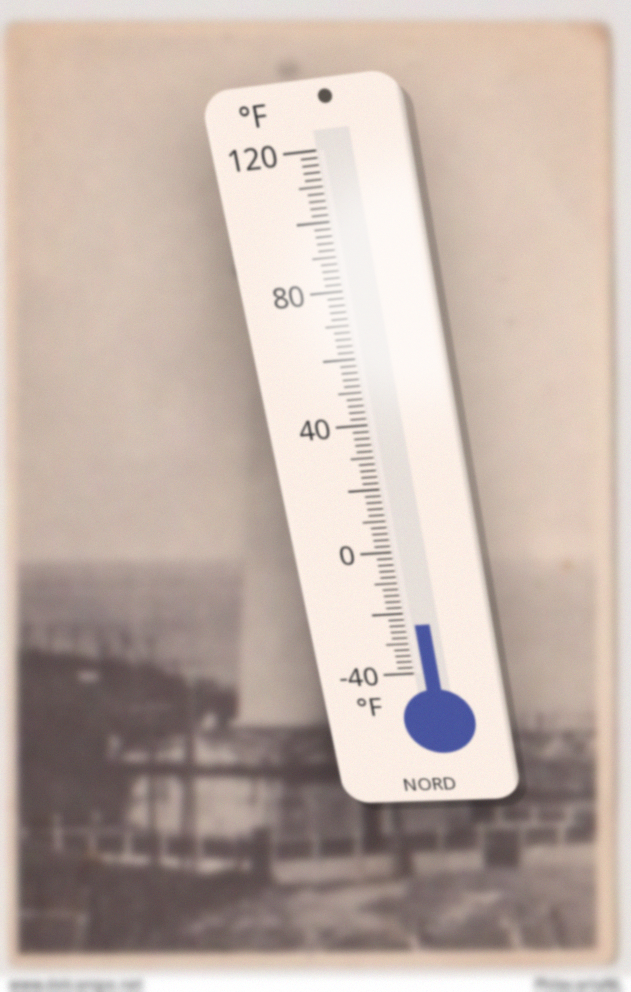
-24 °F
